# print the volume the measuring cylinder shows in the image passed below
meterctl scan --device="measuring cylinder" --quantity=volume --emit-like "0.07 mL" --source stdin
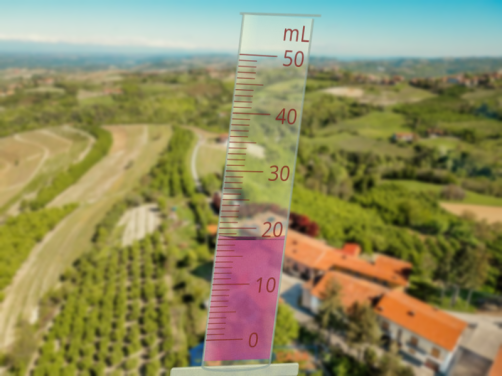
18 mL
